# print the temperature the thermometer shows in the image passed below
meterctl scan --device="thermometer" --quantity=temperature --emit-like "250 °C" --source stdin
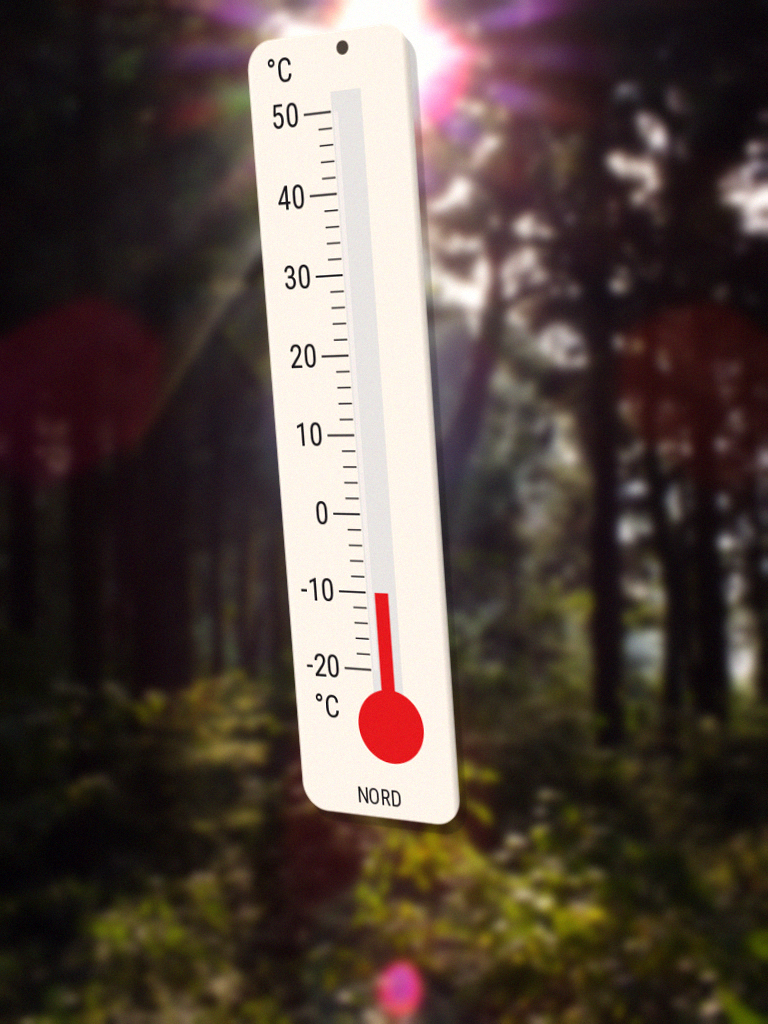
-10 °C
